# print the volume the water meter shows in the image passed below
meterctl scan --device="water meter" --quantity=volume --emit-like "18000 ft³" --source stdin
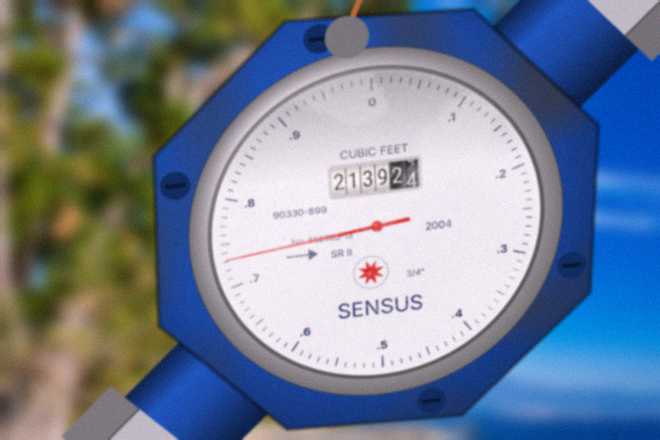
213923.73 ft³
